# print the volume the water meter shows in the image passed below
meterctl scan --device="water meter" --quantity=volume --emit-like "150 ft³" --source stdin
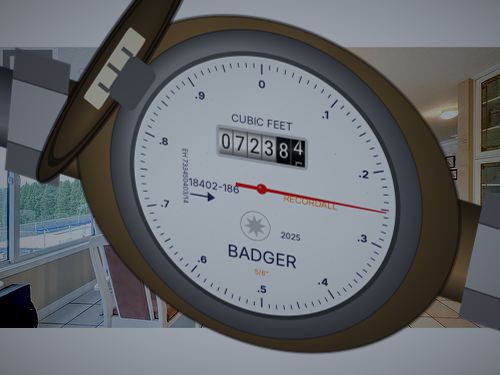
72384.25 ft³
